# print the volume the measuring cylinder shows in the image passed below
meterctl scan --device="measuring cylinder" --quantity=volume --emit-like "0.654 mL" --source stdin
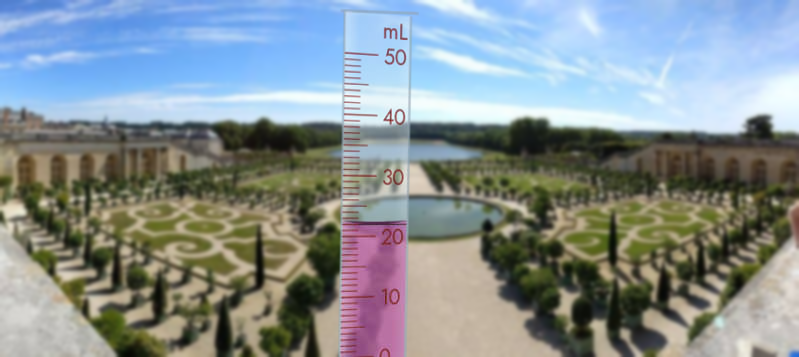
22 mL
